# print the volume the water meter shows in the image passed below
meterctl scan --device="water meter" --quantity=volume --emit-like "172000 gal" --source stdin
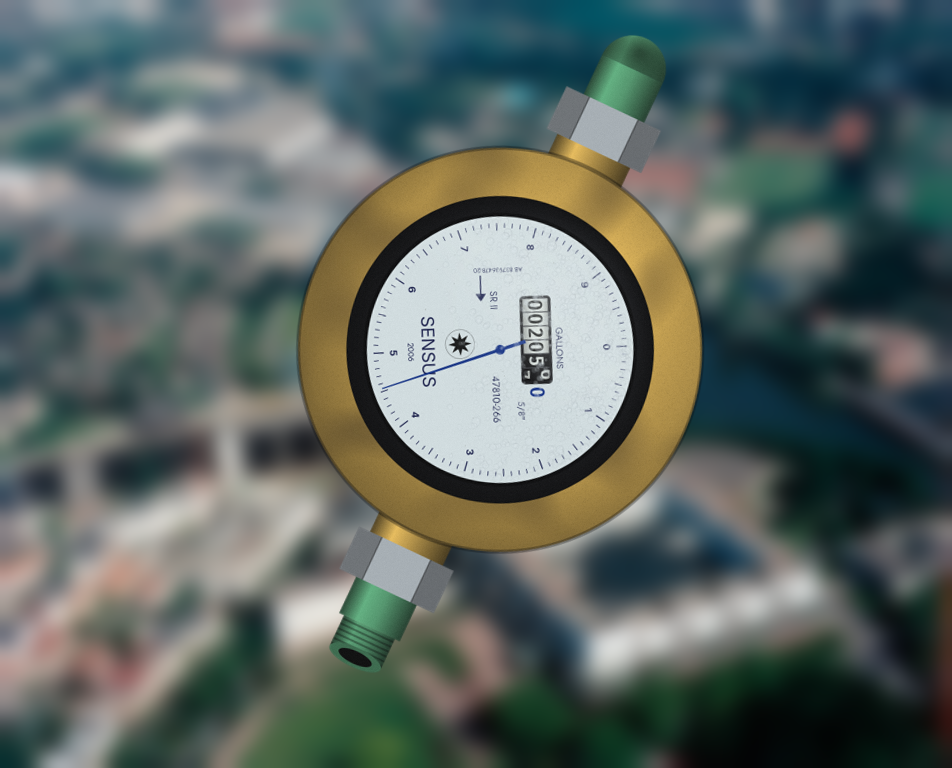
20564.5 gal
